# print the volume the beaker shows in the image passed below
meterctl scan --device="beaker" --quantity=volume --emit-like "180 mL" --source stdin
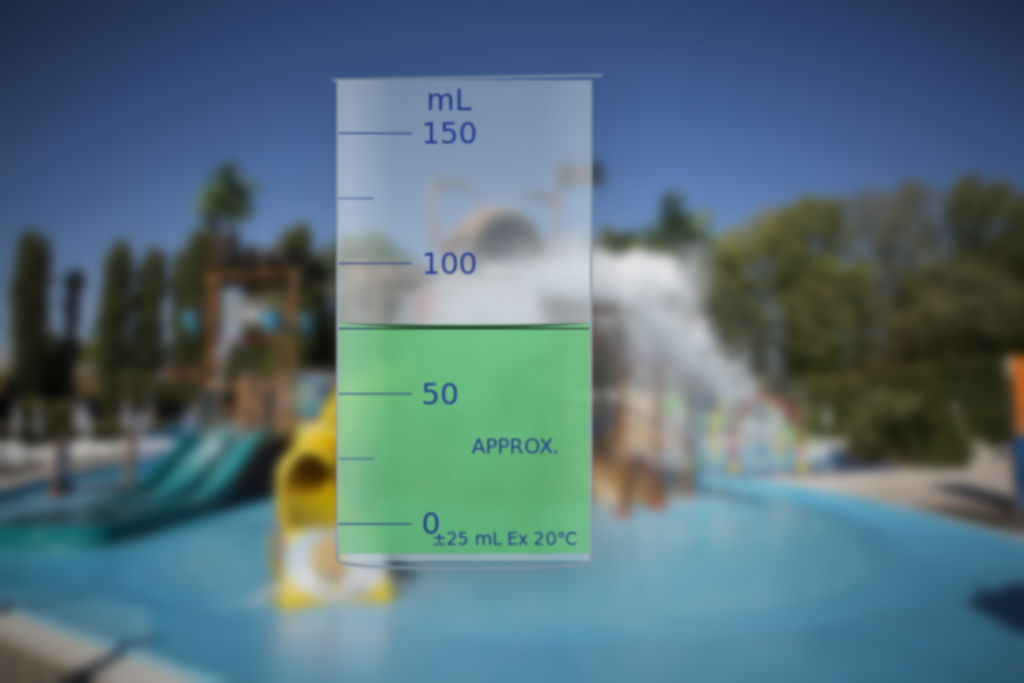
75 mL
